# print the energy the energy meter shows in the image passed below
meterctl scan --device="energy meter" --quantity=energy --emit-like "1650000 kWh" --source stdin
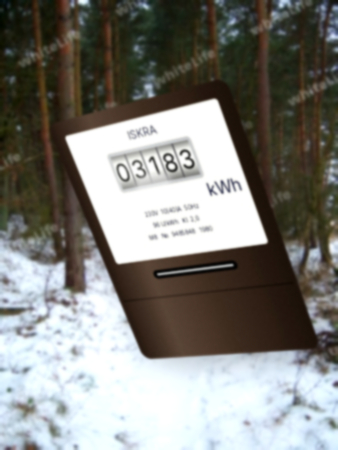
3183 kWh
